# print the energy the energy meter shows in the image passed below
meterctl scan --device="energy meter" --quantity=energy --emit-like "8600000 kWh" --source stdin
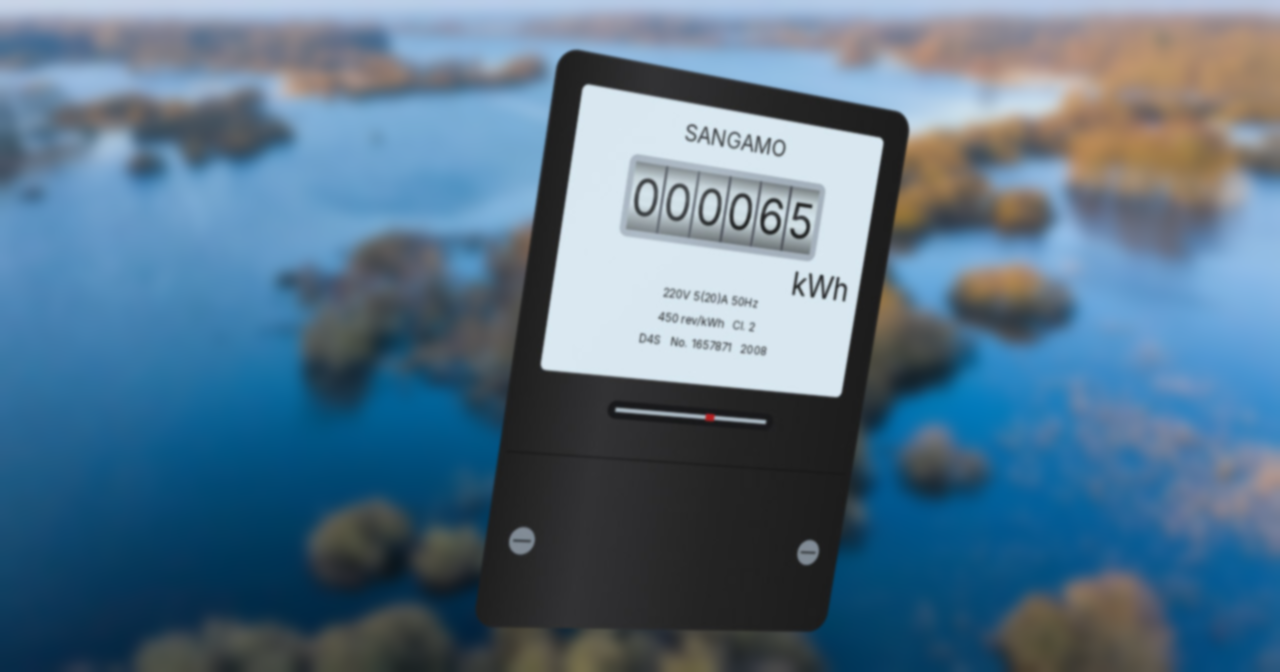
65 kWh
